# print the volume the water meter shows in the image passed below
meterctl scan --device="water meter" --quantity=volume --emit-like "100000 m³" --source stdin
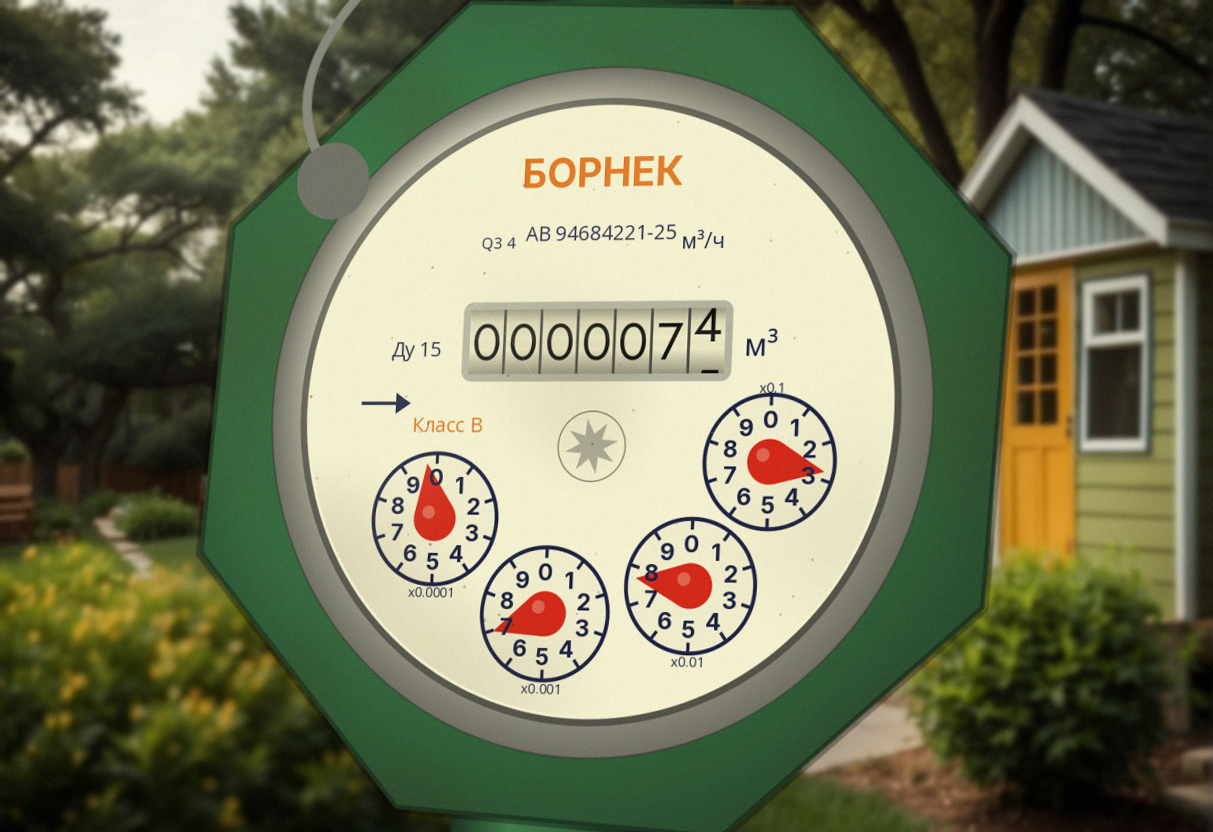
74.2769 m³
